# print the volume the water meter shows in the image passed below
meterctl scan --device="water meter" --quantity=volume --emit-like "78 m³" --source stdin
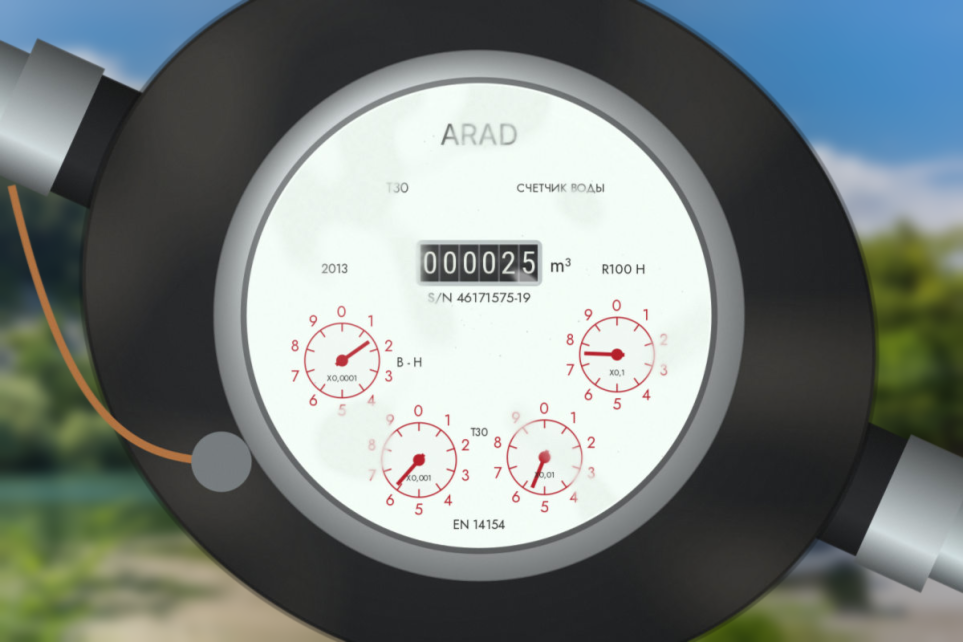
25.7561 m³
